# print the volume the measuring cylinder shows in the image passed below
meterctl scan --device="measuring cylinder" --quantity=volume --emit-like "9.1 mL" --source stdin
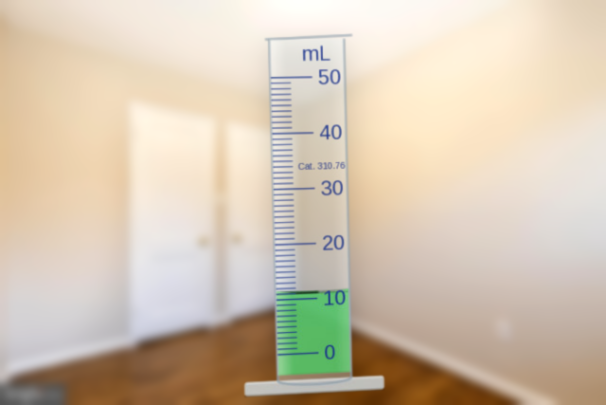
11 mL
